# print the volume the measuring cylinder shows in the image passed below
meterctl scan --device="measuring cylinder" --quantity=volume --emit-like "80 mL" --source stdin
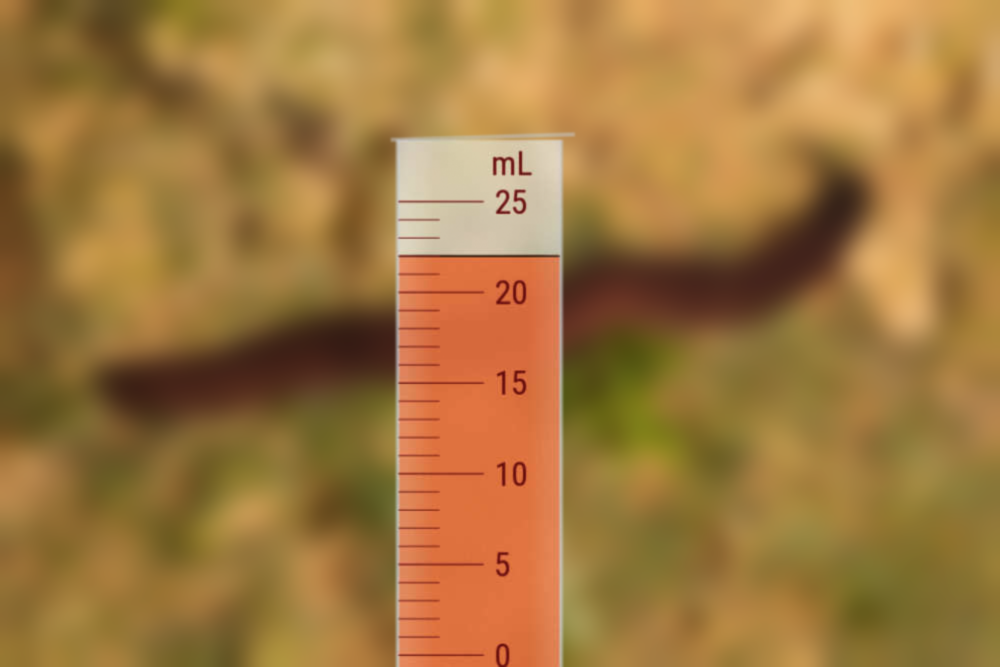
22 mL
